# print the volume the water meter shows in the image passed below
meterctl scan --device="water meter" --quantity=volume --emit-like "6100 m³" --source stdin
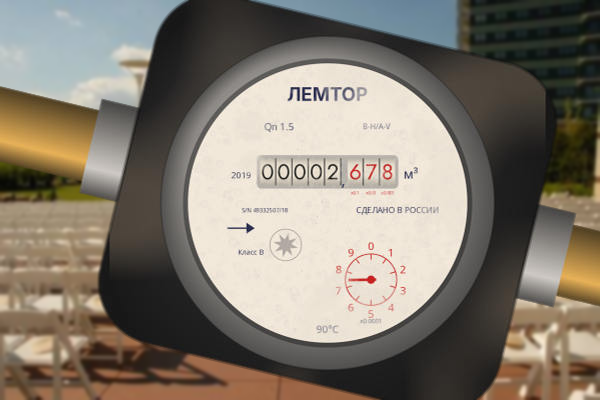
2.6787 m³
